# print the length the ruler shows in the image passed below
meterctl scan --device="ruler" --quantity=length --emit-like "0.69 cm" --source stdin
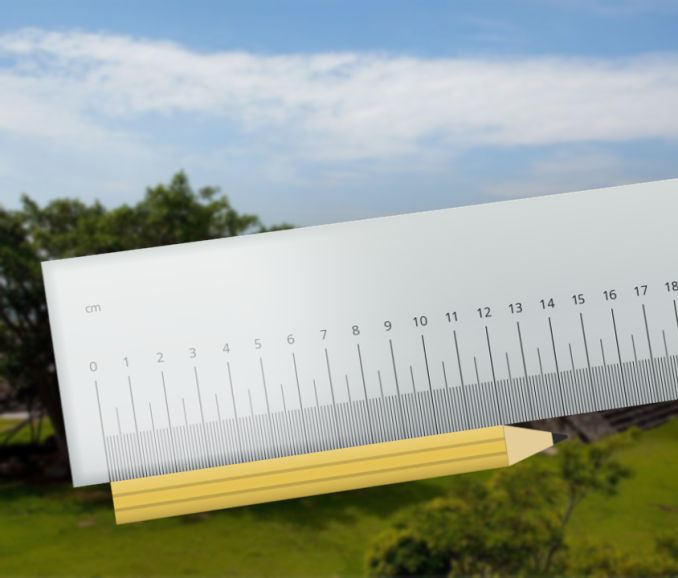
14 cm
